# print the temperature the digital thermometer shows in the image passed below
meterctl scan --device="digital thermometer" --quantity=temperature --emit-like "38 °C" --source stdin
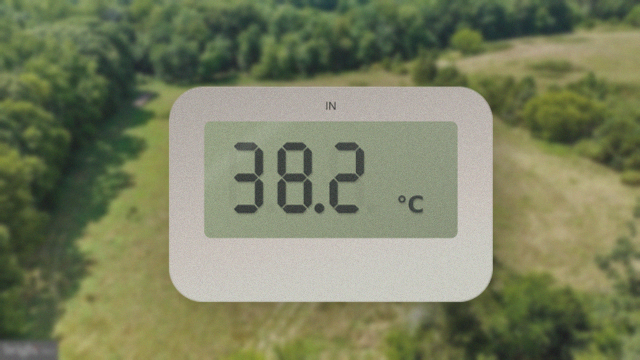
38.2 °C
